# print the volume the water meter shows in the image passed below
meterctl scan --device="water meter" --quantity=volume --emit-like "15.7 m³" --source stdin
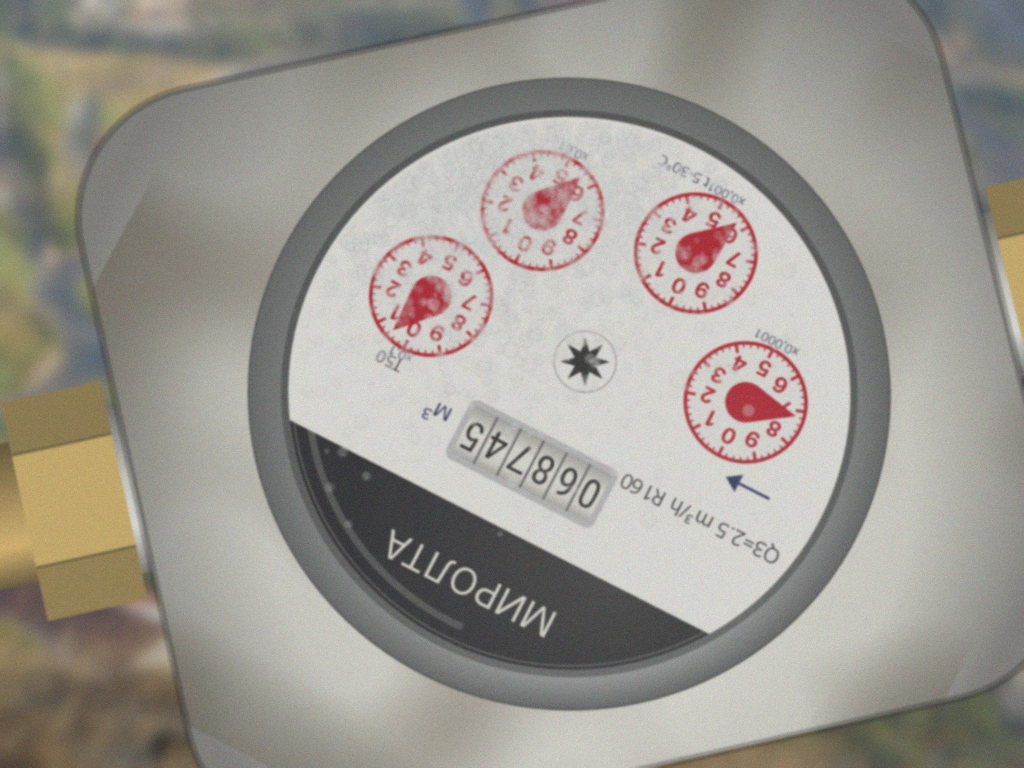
68745.0557 m³
